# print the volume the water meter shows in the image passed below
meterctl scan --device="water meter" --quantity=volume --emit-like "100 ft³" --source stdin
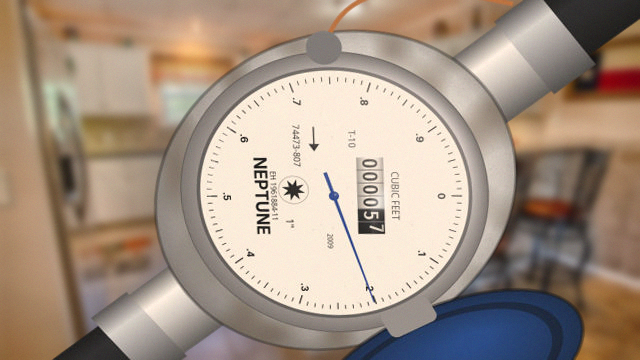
57.20 ft³
